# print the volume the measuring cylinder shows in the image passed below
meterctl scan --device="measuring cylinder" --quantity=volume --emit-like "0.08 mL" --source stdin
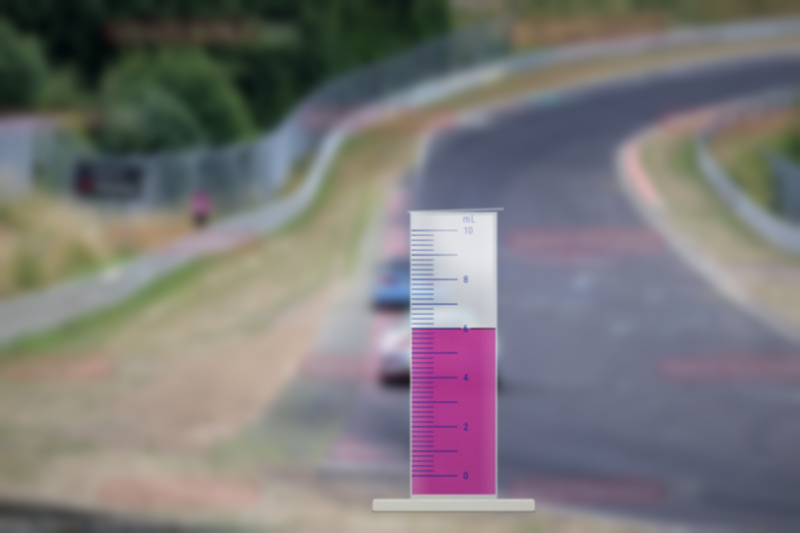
6 mL
